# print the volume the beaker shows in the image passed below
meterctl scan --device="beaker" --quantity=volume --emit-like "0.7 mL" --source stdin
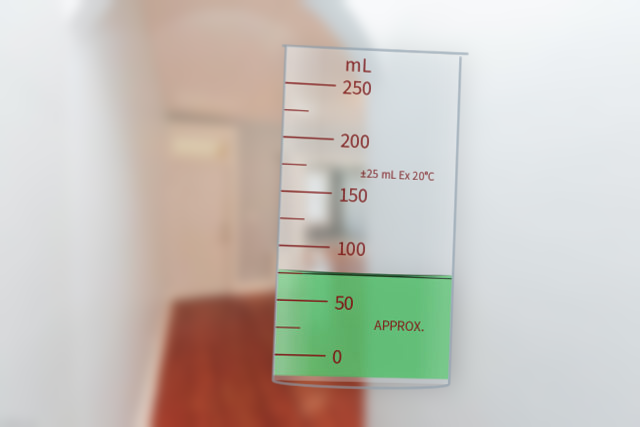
75 mL
